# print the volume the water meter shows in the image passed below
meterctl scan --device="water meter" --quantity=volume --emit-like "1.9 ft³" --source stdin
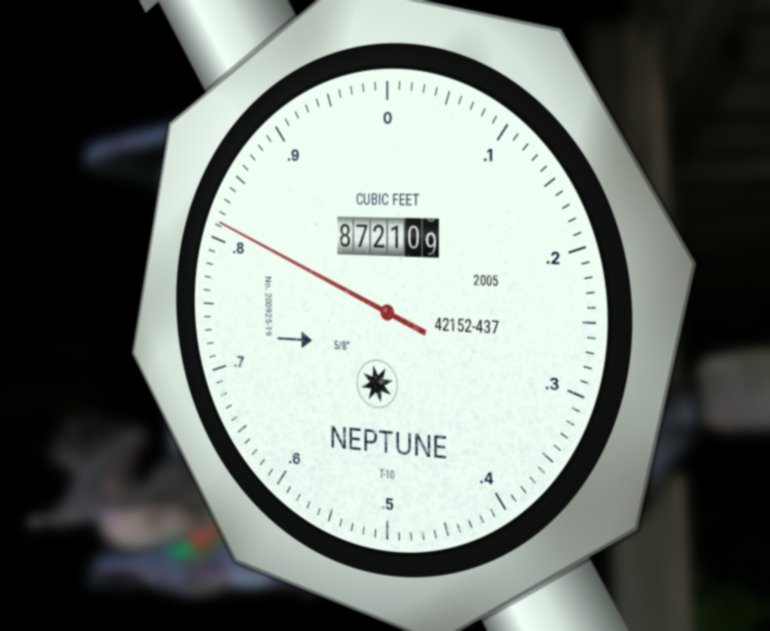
872108.81 ft³
